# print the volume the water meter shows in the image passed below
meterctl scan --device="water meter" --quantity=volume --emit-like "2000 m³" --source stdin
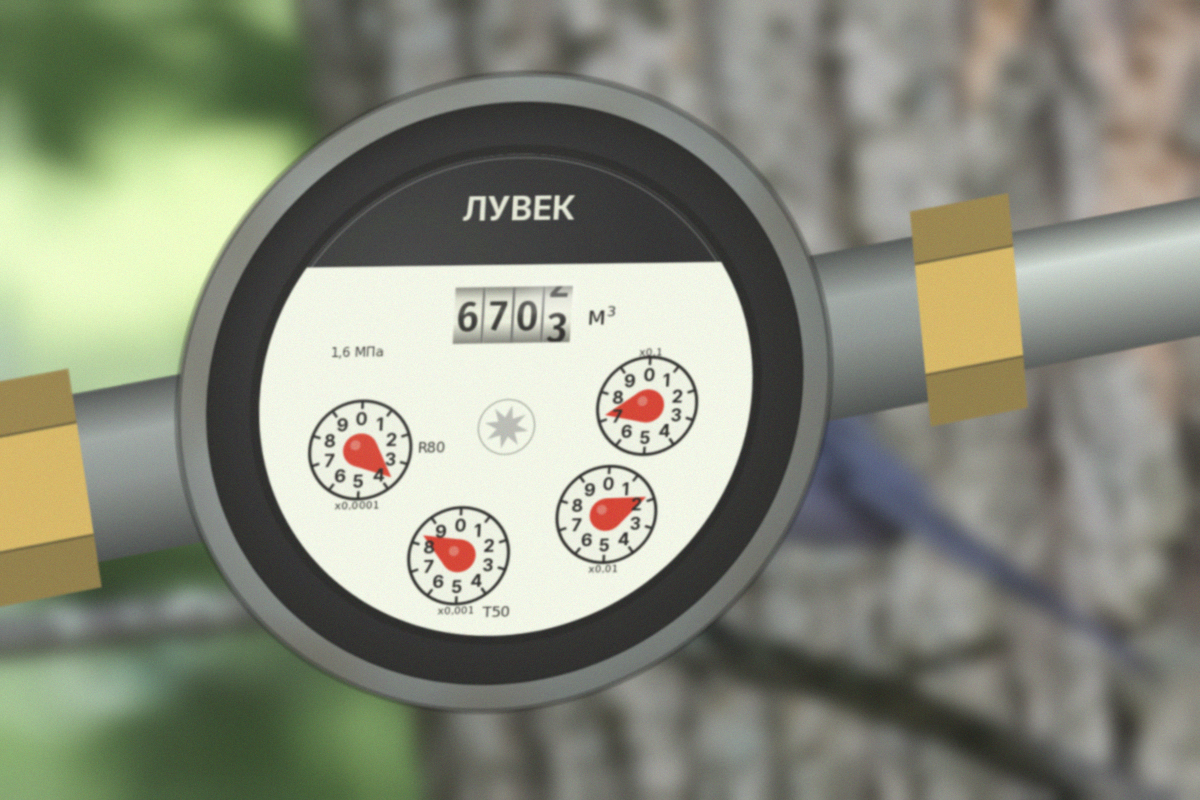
6702.7183 m³
